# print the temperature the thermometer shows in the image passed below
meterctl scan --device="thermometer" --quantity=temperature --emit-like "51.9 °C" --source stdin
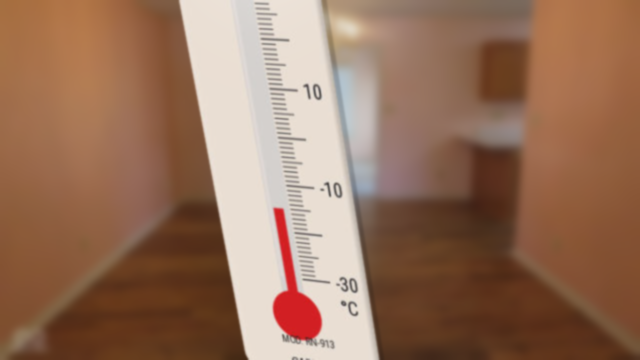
-15 °C
